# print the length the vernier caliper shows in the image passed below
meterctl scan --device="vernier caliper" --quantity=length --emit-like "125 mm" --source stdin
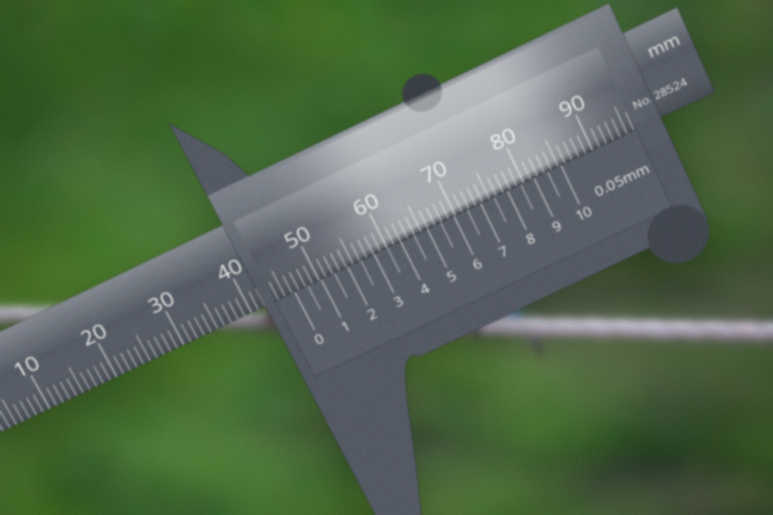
46.4 mm
